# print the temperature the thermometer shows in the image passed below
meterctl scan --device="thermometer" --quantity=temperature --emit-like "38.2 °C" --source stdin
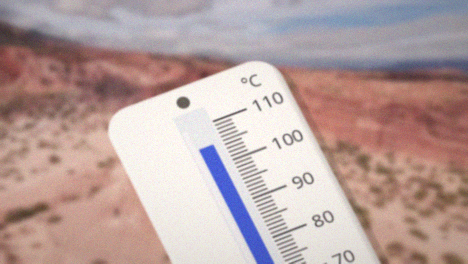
105 °C
